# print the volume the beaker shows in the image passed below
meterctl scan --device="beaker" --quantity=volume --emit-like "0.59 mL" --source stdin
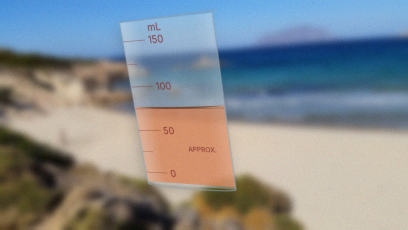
75 mL
